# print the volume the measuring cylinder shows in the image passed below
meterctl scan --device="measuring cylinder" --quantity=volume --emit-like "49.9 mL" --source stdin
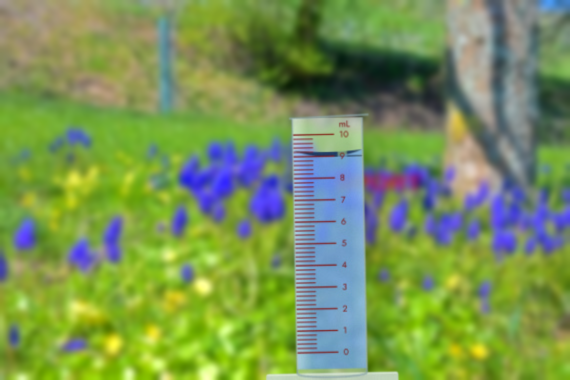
9 mL
